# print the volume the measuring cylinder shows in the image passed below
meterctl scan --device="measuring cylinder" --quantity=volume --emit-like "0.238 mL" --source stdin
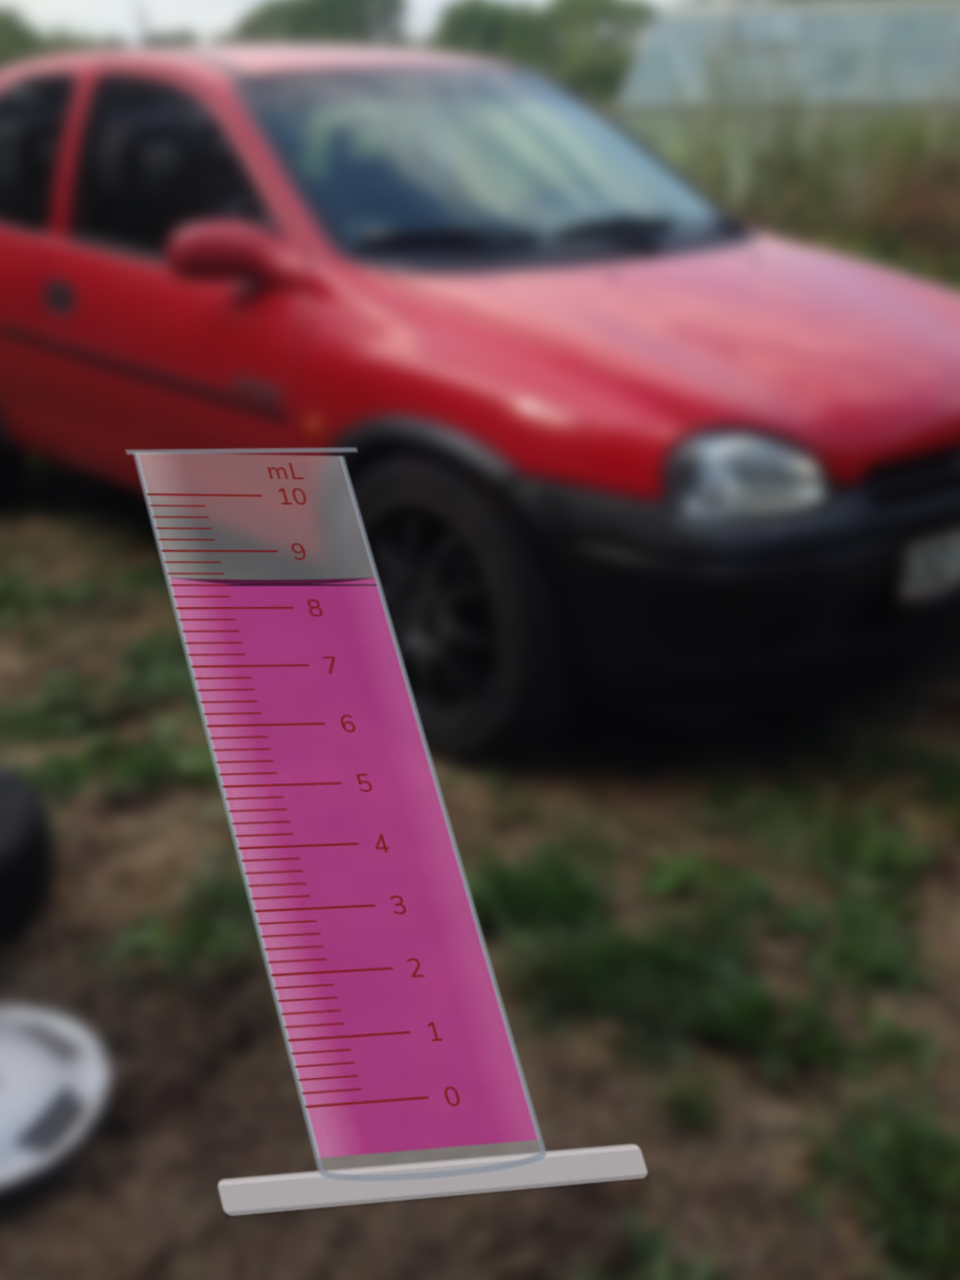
8.4 mL
